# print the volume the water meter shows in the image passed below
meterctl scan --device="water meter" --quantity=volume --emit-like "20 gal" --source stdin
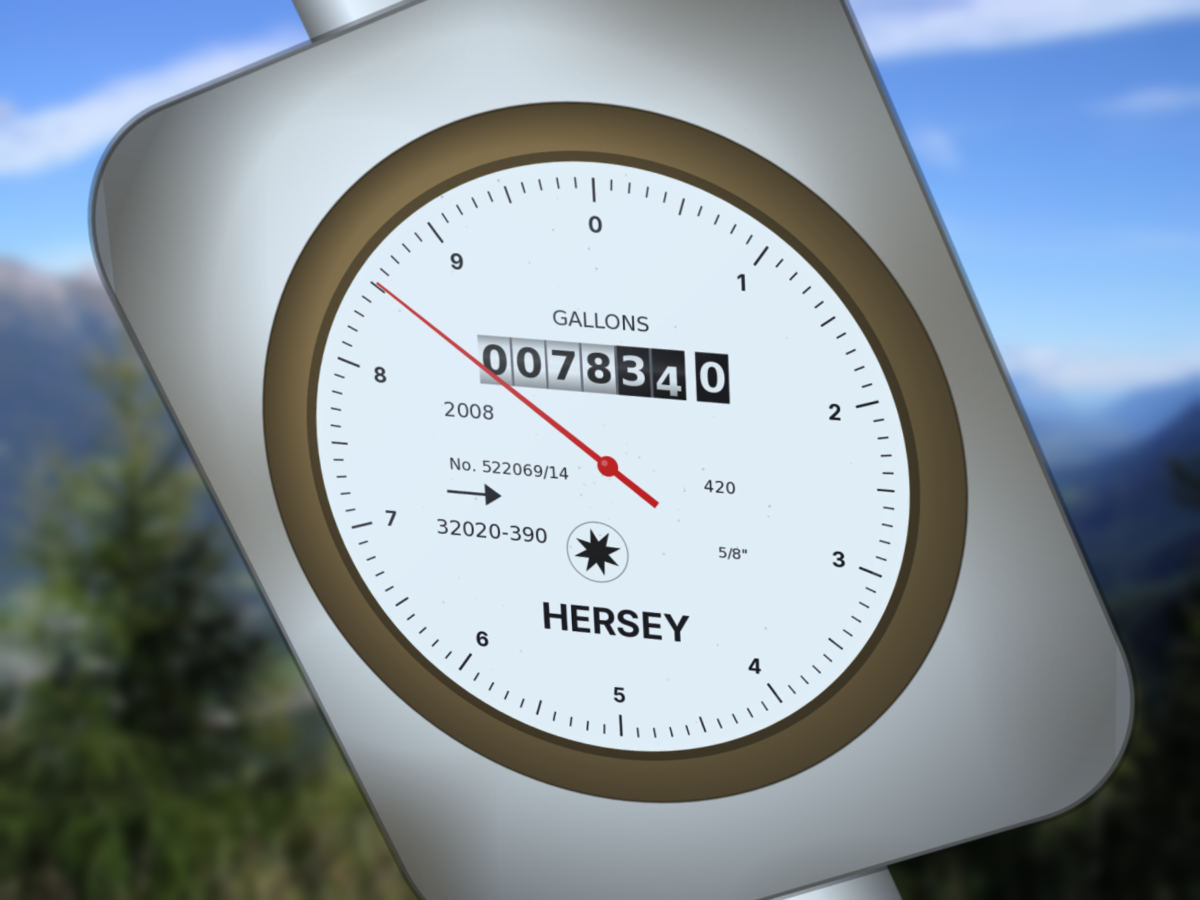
78338.5 gal
